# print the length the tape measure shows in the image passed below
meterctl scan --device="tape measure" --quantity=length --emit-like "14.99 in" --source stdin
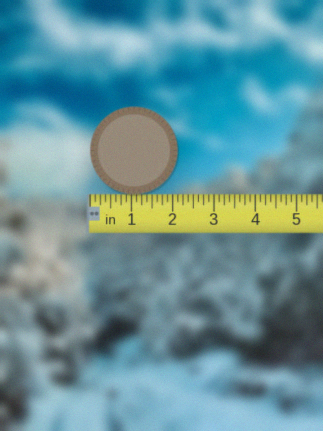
2.125 in
